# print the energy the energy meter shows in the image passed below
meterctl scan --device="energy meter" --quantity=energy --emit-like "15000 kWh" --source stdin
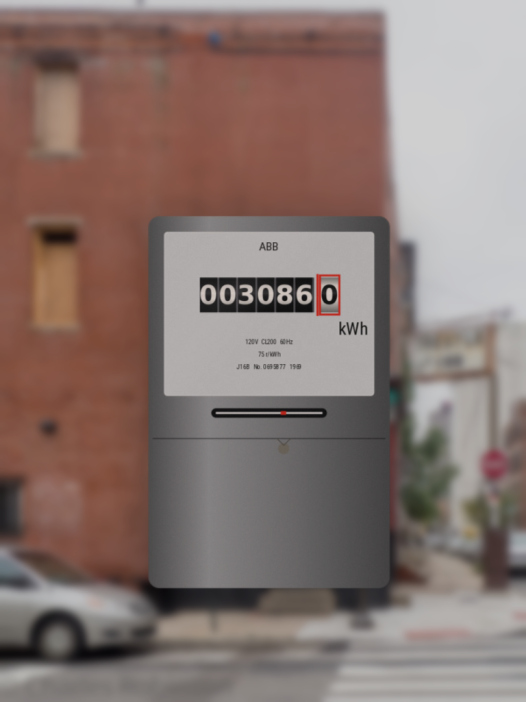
3086.0 kWh
